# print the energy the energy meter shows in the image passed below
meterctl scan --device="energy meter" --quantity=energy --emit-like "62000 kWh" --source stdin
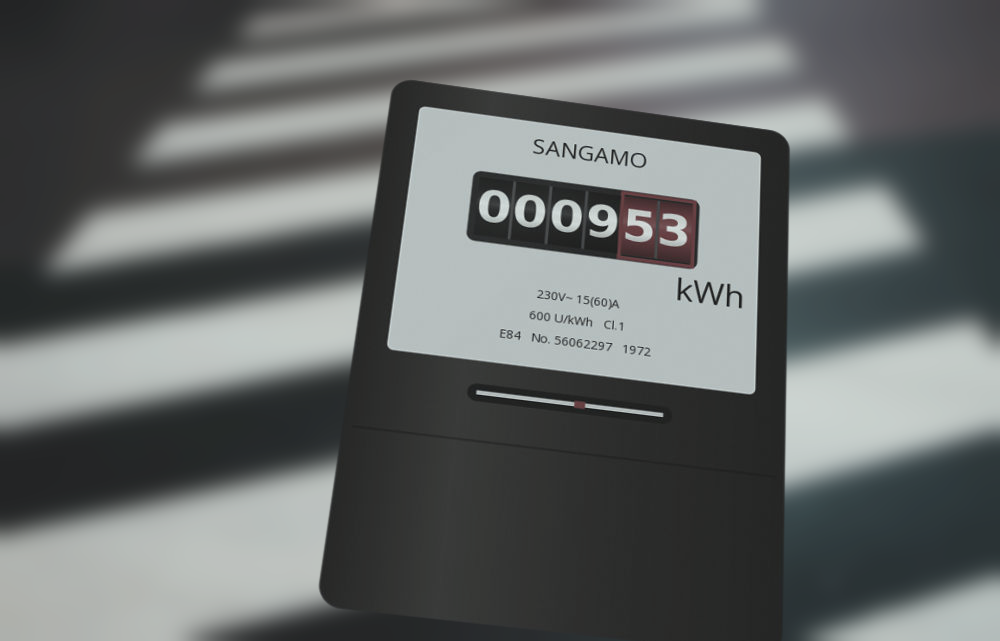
9.53 kWh
